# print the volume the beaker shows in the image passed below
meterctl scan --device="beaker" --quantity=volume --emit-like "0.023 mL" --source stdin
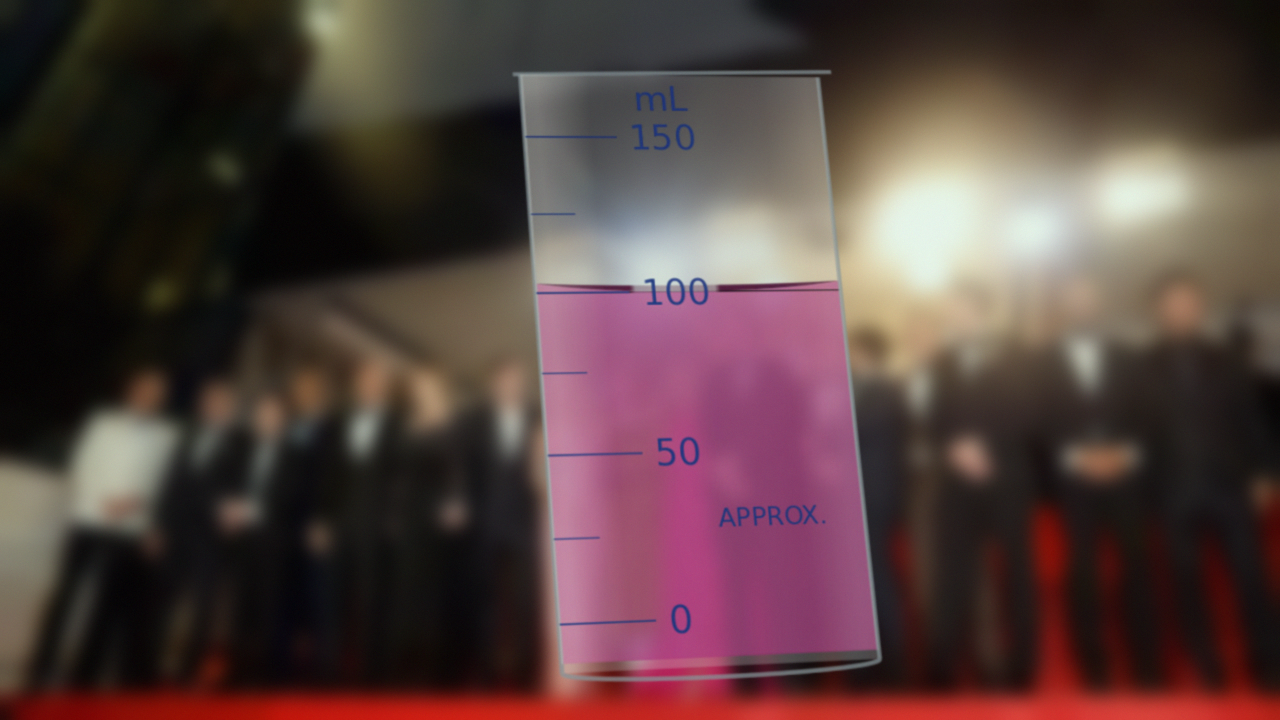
100 mL
